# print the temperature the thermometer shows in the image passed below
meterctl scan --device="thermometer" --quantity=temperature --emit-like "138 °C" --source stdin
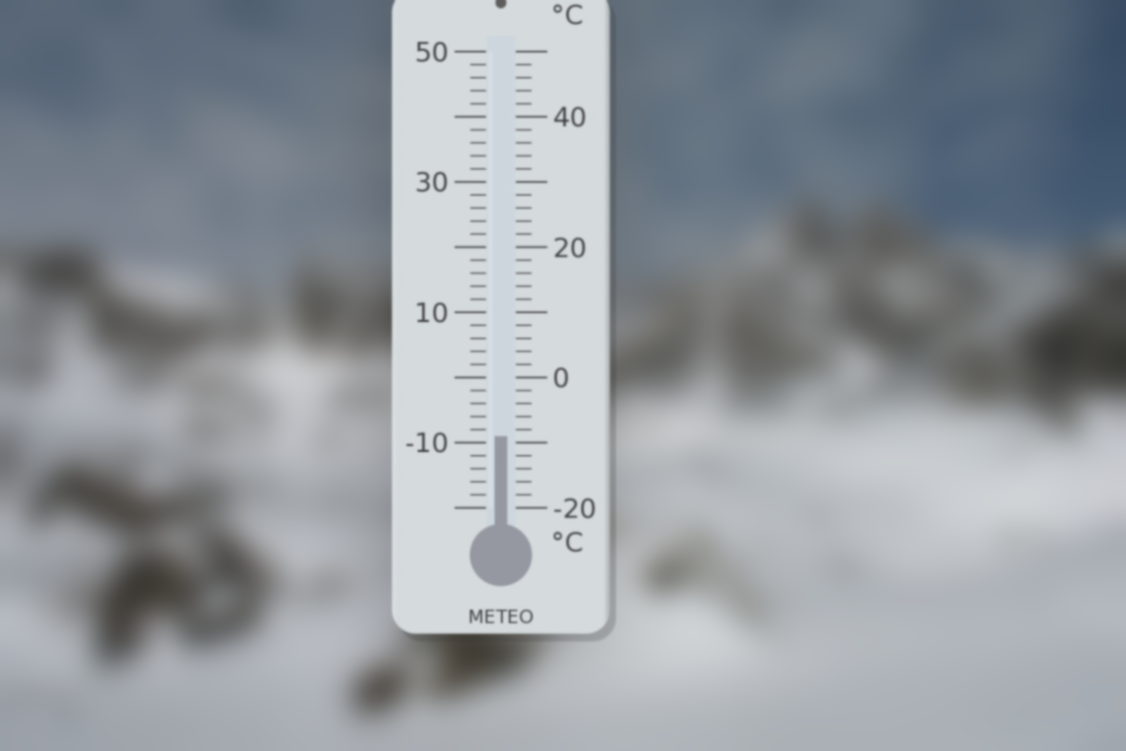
-9 °C
